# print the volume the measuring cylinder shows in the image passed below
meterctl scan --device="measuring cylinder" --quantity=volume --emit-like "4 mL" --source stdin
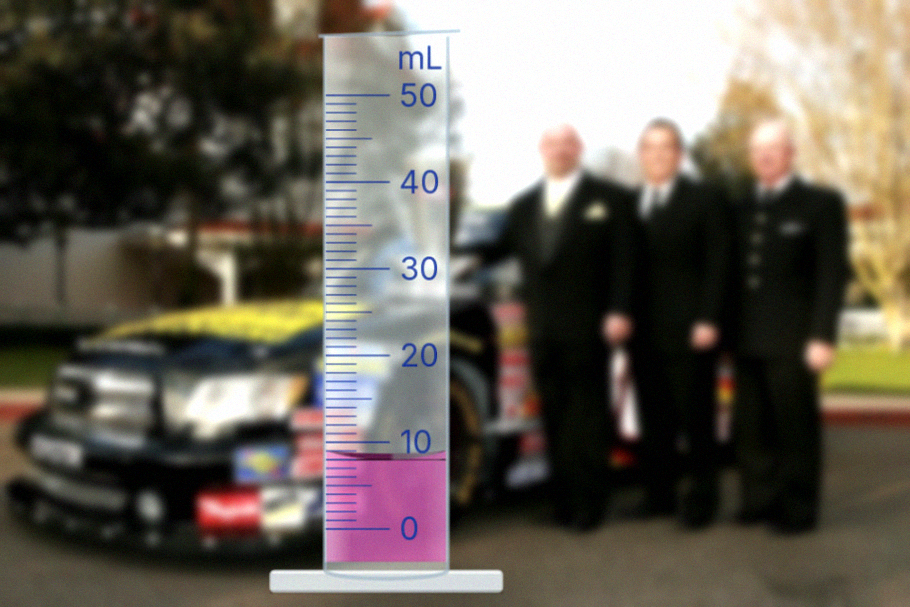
8 mL
